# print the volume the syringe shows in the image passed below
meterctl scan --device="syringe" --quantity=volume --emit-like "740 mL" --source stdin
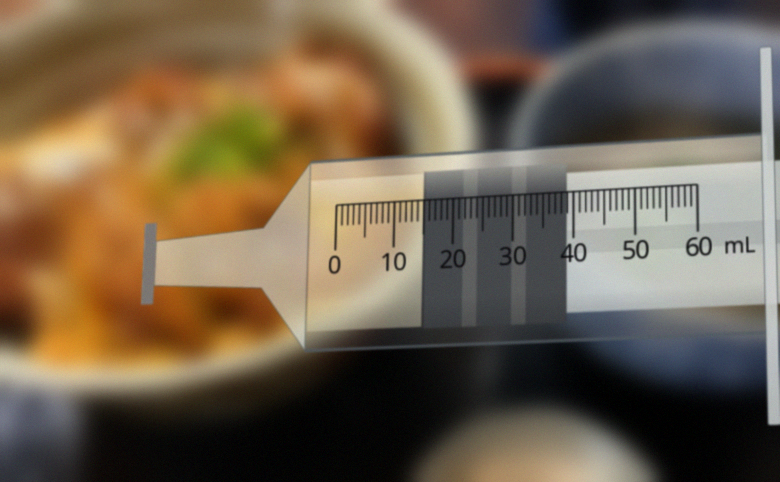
15 mL
